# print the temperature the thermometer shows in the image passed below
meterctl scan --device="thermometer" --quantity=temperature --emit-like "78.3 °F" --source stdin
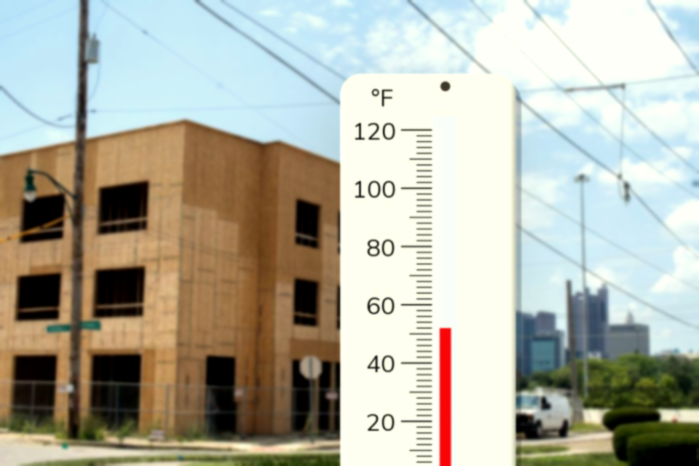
52 °F
